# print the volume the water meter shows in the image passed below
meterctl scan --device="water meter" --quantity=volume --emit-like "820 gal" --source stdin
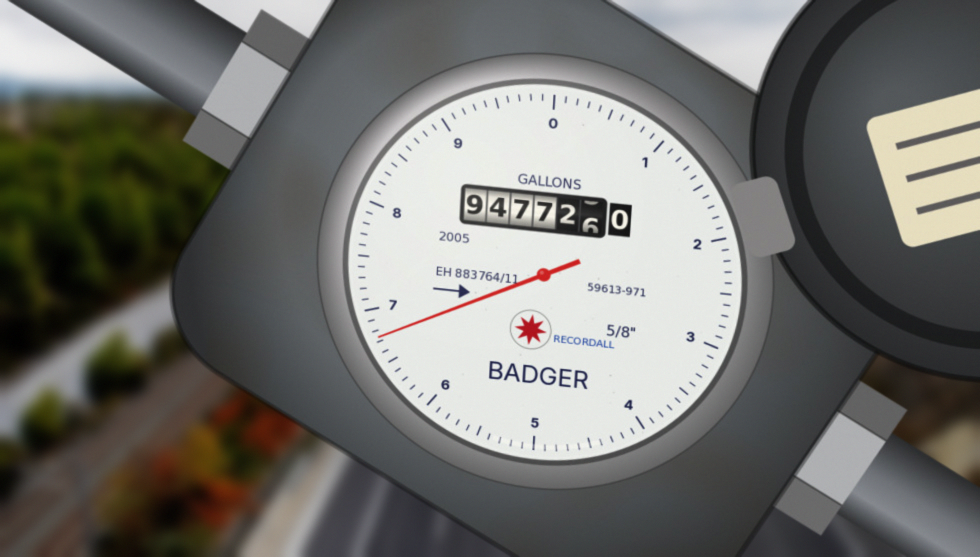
9477256.7 gal
